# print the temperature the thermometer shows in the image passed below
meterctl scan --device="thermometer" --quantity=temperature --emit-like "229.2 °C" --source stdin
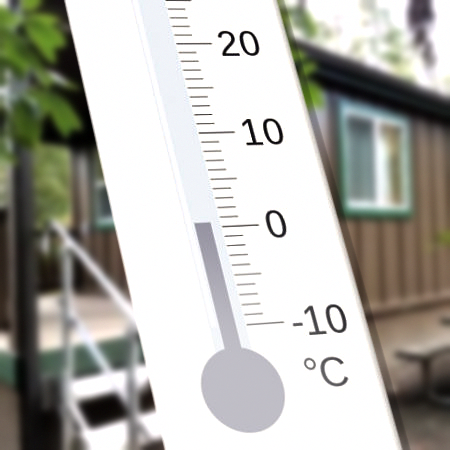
0.5 °C
